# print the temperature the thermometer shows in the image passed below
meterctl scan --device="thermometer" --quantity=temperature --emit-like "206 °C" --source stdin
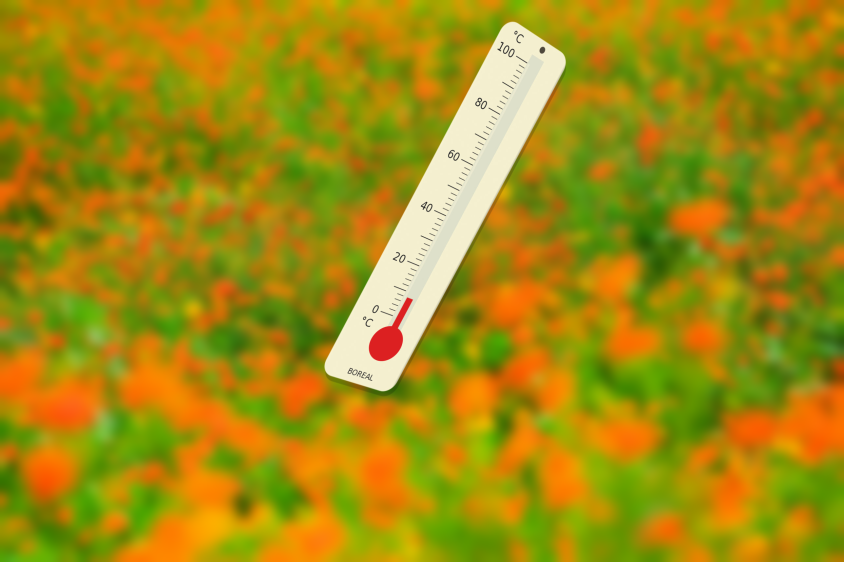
8 °C
